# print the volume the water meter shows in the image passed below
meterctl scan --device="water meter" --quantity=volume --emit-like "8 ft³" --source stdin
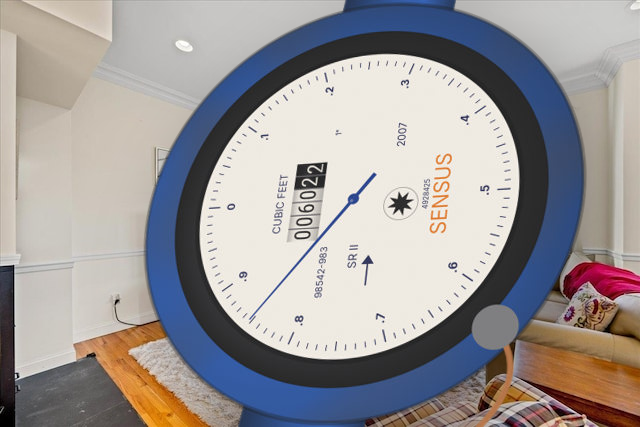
6021.85 ft³
